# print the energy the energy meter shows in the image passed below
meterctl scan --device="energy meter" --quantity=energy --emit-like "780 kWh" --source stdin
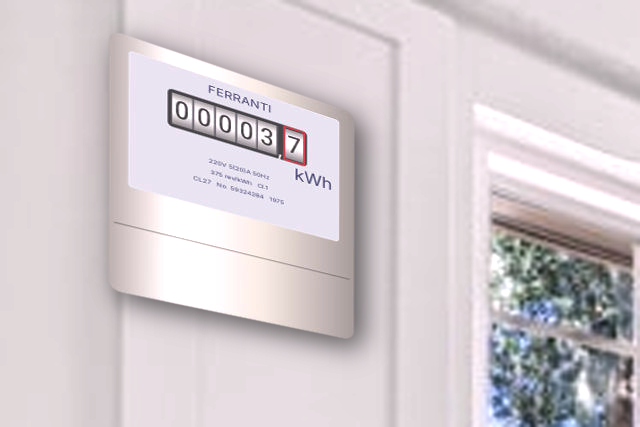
3.7 kWh
